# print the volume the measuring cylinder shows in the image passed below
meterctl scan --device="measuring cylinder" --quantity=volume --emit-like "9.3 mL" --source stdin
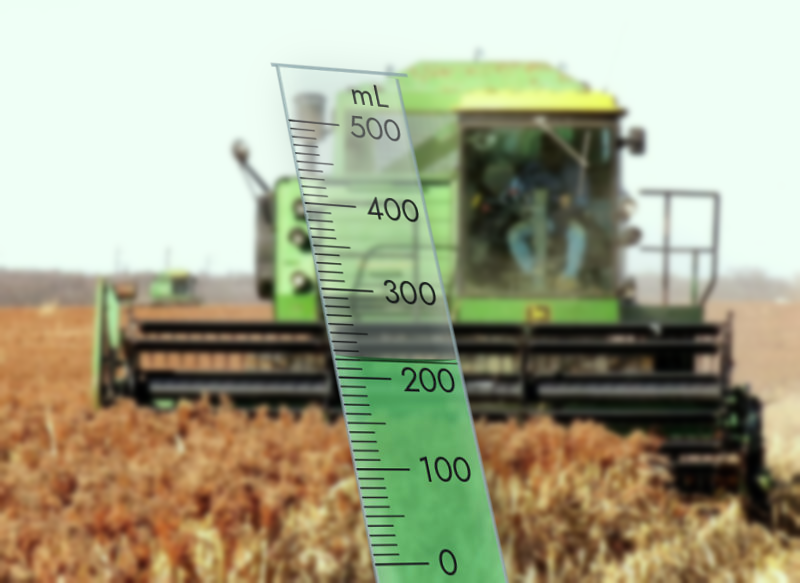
220 mL
